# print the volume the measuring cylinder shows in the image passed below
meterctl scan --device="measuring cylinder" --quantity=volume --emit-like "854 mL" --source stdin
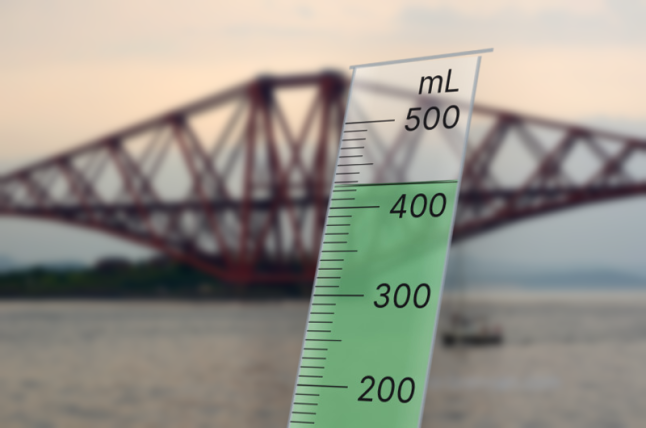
425 mL
